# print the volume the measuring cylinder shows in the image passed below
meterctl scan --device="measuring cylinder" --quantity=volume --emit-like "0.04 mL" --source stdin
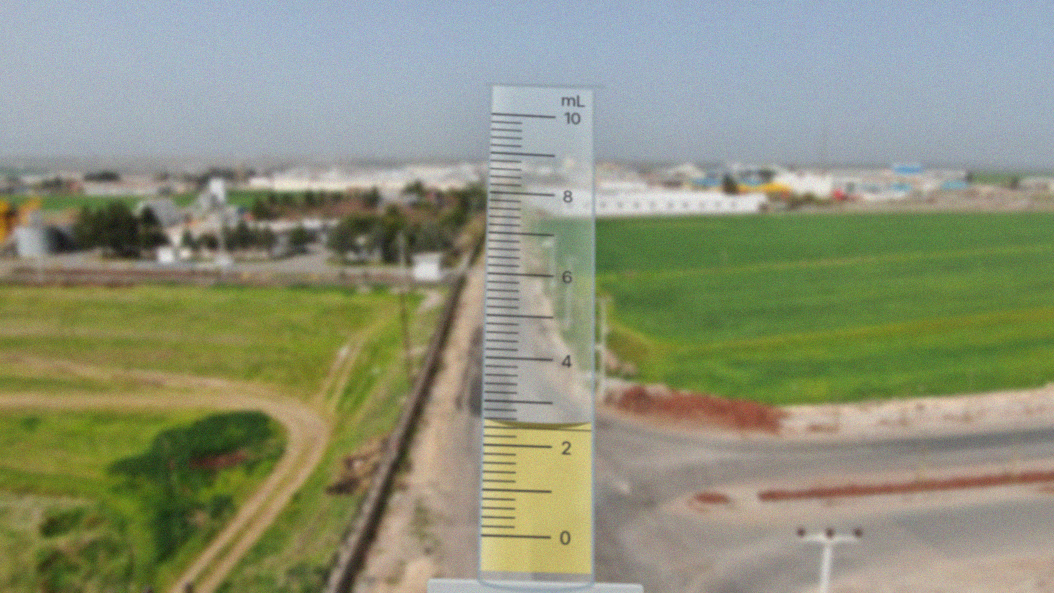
2.4 mL
